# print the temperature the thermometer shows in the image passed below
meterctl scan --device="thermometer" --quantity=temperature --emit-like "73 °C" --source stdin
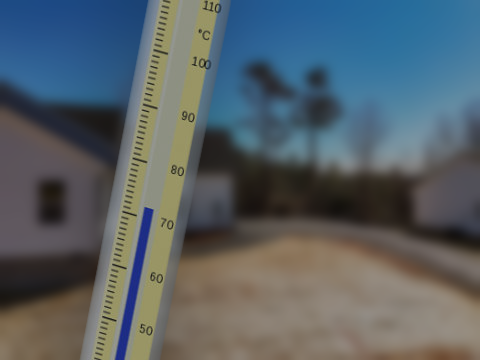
72 °C
